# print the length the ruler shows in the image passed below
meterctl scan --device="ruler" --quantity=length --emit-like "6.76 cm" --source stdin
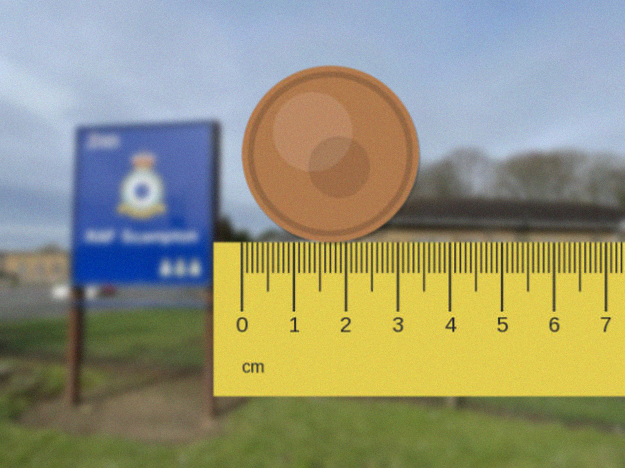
3.4 cm
